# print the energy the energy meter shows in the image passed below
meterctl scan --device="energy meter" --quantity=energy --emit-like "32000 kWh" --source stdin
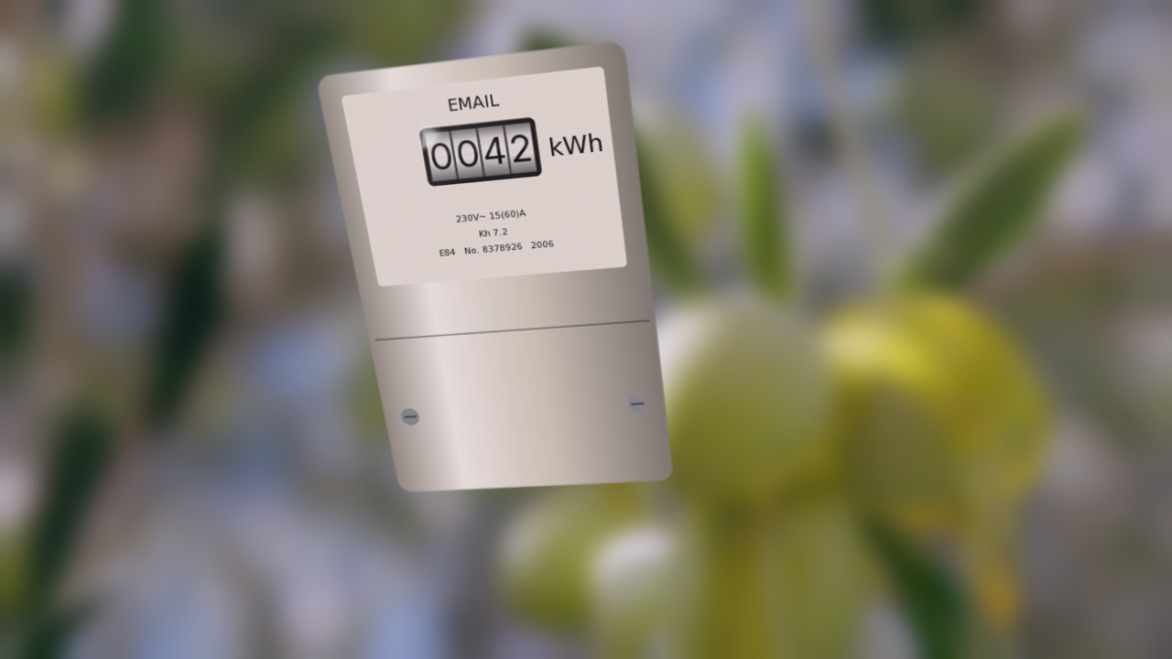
42 kWh
